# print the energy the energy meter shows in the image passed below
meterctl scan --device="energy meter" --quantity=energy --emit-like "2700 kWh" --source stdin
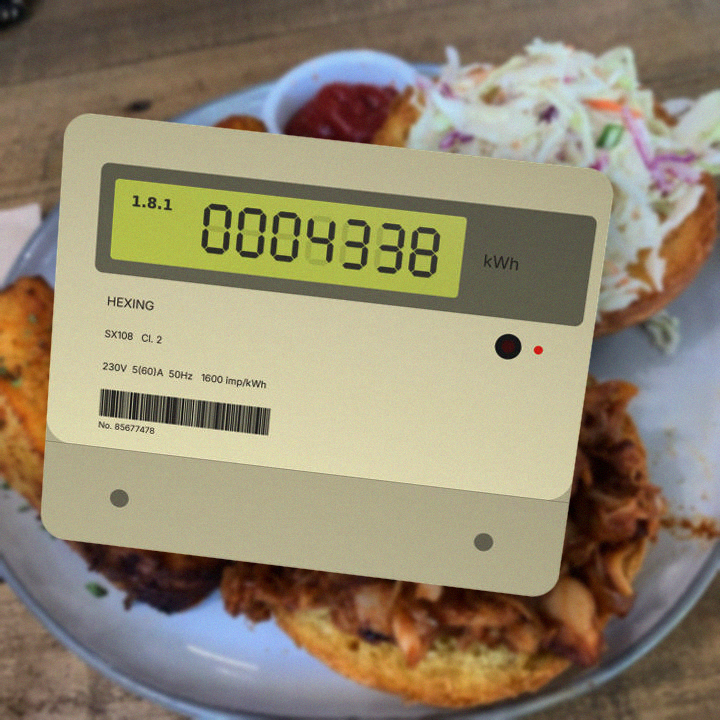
4338 kWh
